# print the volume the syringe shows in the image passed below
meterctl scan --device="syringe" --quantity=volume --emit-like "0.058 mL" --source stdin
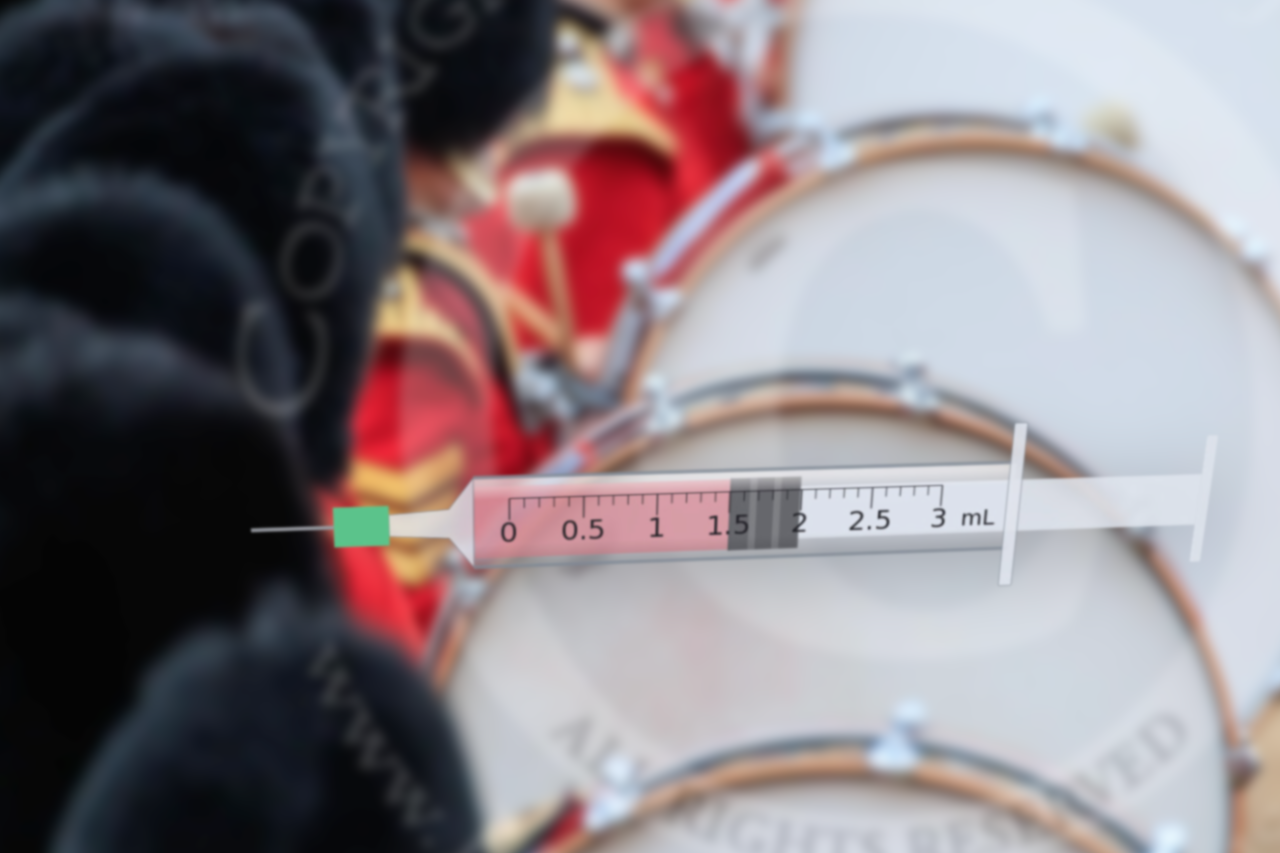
1.5 mL
